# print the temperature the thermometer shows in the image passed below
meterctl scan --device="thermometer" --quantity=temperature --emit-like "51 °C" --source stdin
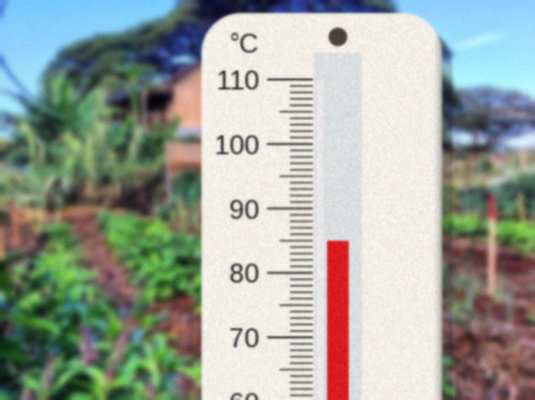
85 °C
